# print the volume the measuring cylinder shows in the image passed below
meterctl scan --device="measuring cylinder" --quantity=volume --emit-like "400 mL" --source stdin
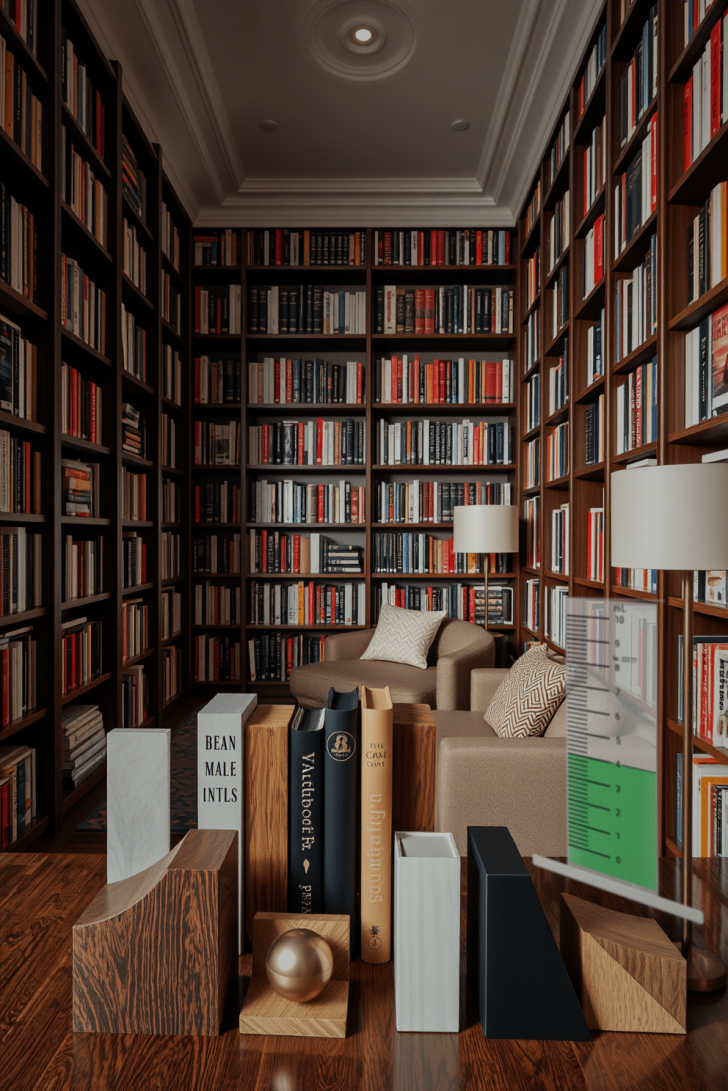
4 mL
